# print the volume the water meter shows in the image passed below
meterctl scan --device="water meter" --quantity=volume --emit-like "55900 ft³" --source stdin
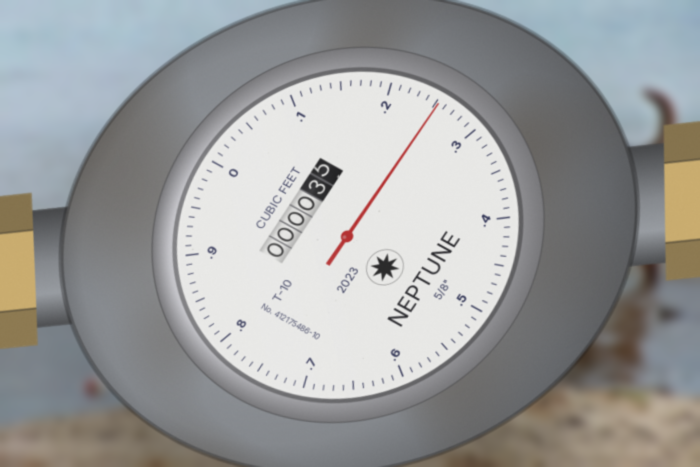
35.25 ft³
